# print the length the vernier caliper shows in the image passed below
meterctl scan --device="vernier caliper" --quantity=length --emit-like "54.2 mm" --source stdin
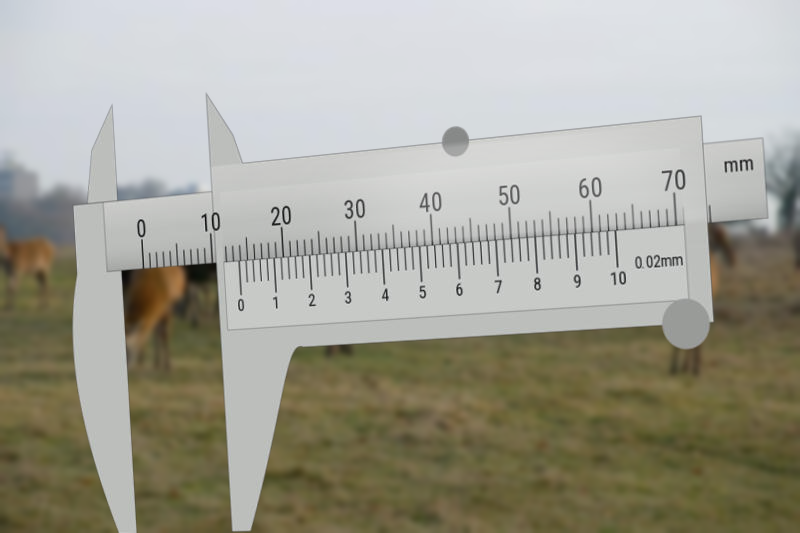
13.8 mm
